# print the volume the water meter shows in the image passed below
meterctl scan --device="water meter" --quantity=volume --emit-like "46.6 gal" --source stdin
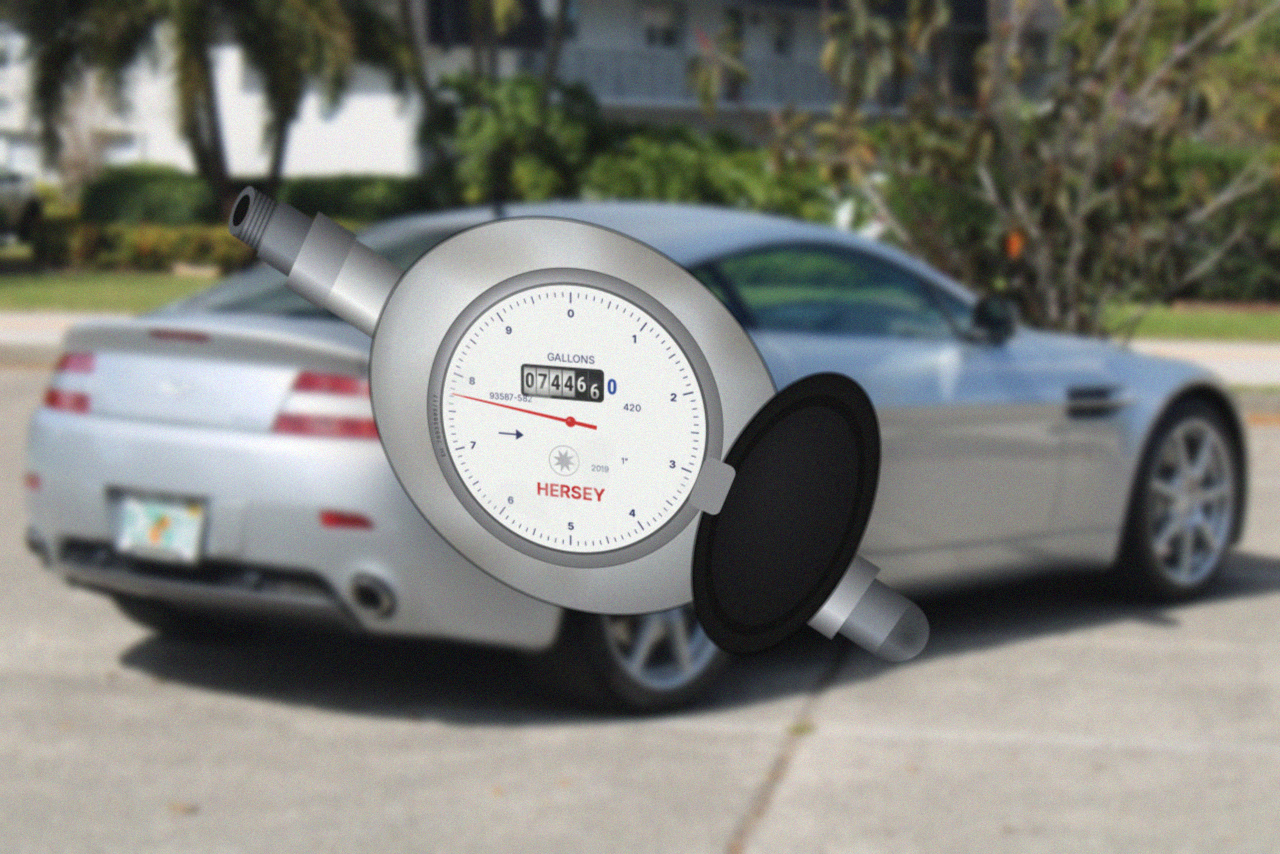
744657.7 gal
